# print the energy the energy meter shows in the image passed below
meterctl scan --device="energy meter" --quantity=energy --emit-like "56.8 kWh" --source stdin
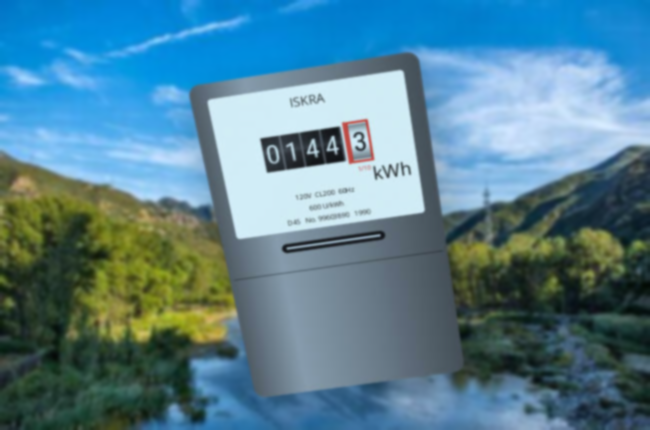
144.3 kWh
